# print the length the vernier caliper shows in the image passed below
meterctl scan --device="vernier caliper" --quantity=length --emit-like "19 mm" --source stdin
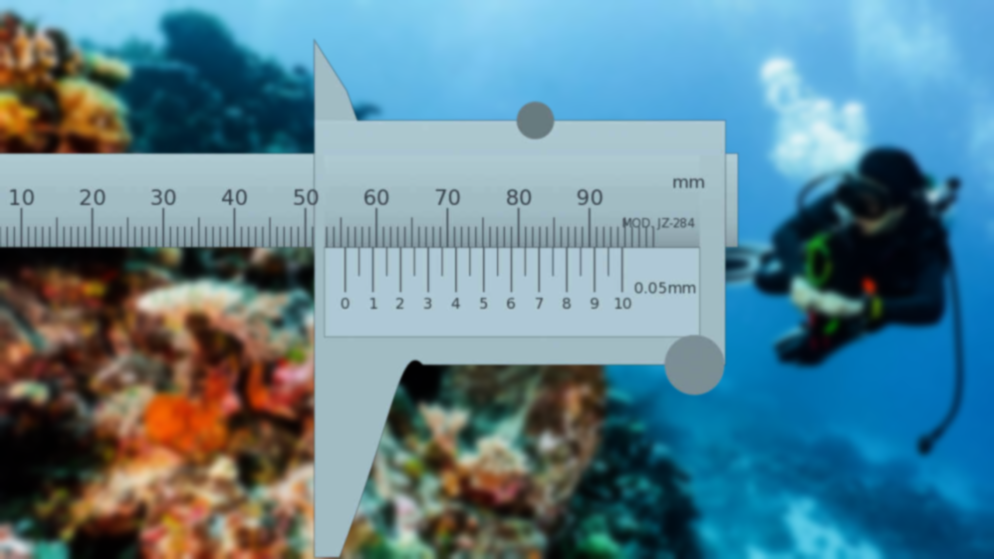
55.6 mm
